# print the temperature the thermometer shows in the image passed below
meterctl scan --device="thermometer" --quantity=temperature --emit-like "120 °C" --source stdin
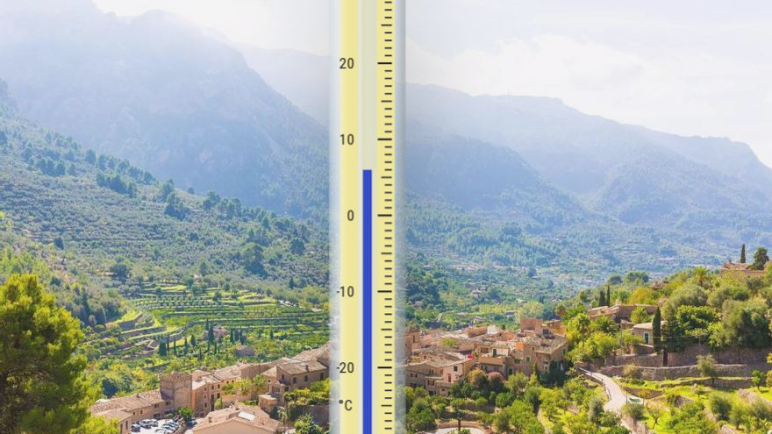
6 °C
